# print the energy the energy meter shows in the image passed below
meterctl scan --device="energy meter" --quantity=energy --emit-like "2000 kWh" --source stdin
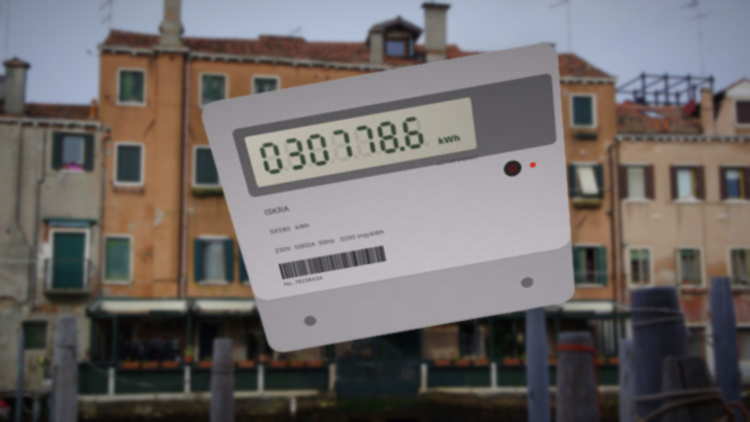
30778.6 kWh
